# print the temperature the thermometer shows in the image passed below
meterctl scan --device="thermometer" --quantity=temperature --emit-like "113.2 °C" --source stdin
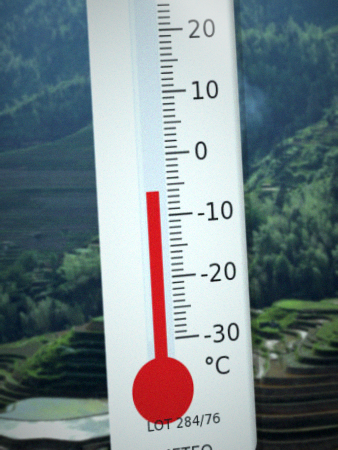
-6 °C
